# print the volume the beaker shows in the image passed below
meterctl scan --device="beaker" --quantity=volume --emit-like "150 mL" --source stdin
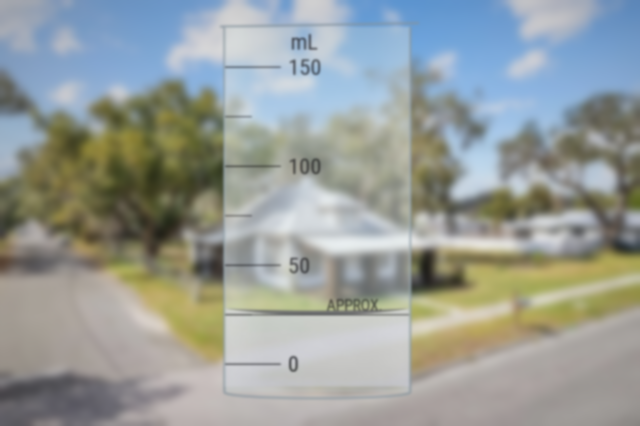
25 mL
